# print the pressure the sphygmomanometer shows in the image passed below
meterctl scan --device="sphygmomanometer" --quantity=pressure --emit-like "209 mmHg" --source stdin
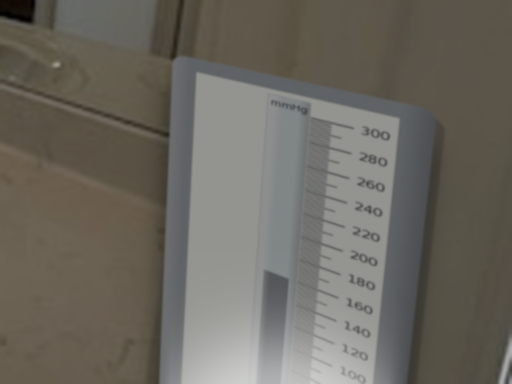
160 mmHg
